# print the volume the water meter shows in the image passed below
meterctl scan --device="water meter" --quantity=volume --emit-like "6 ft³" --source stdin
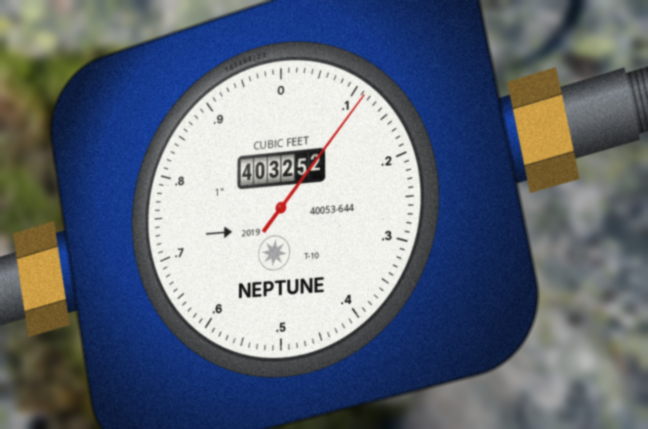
403252.11 ft³
